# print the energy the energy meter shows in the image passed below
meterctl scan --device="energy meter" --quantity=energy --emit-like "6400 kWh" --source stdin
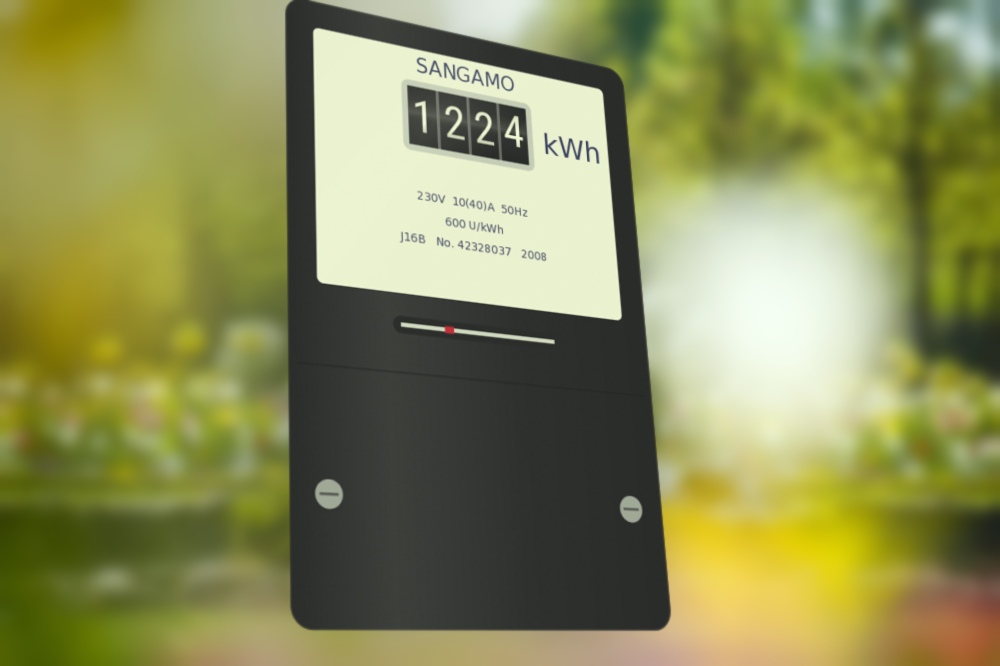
1224 kWh
